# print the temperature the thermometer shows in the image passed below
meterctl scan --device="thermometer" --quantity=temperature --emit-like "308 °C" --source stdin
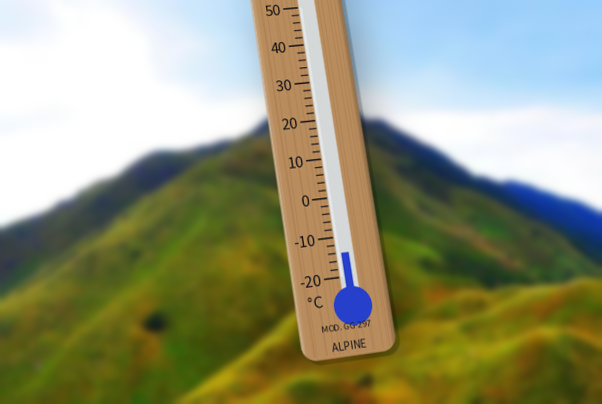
-14 °C
